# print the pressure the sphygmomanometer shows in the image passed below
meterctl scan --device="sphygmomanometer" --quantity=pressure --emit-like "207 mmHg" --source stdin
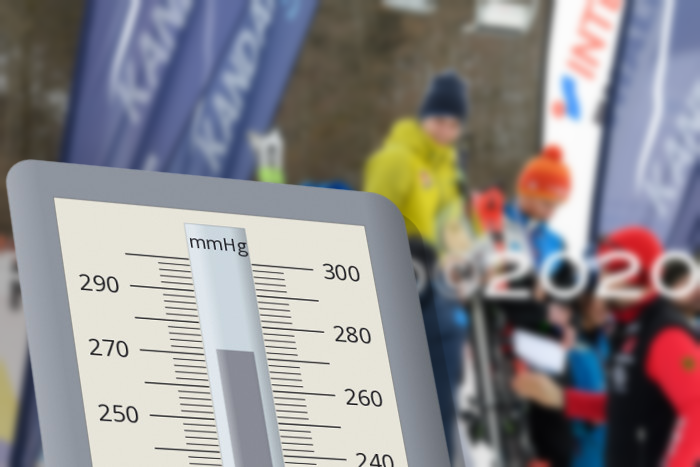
272 mmHg
